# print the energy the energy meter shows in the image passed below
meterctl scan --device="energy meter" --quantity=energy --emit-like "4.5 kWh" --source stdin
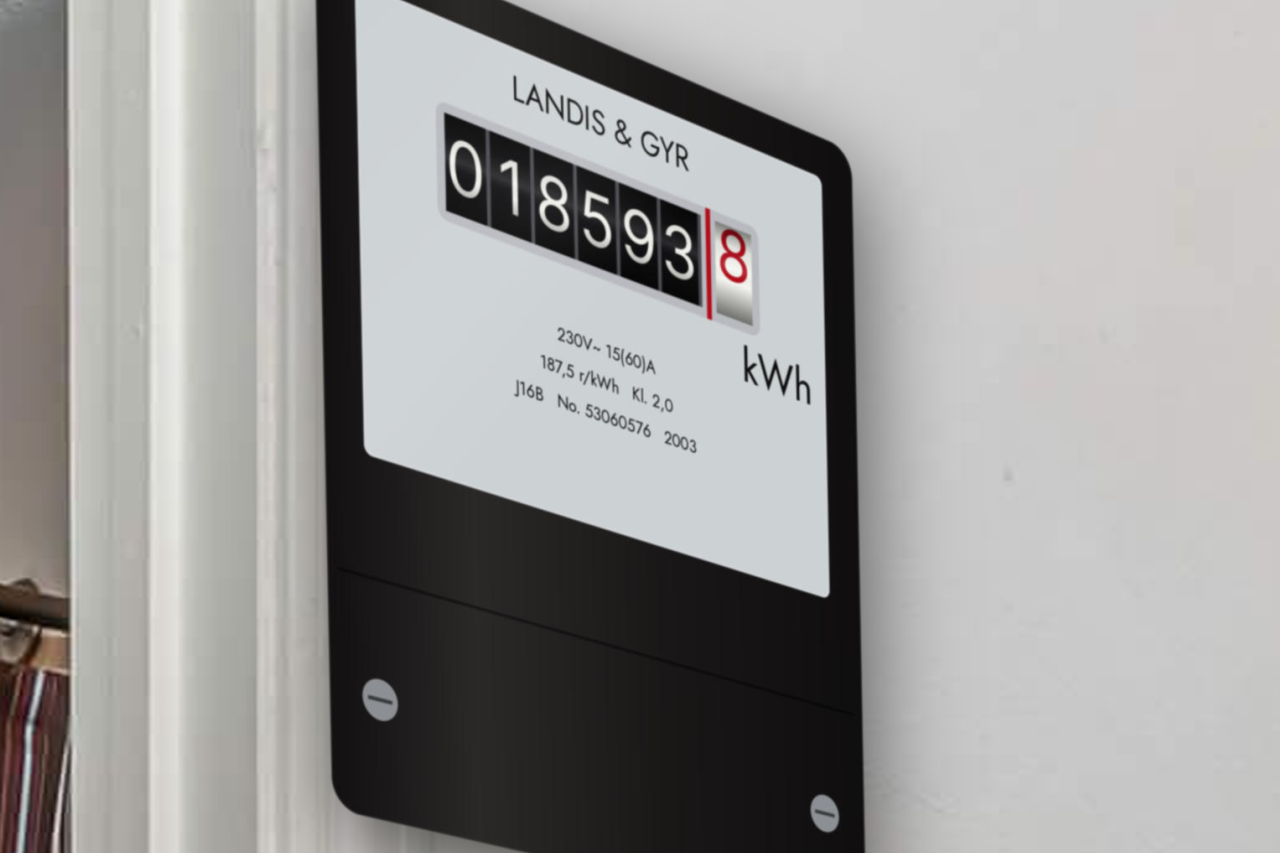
18593.8 kWh
